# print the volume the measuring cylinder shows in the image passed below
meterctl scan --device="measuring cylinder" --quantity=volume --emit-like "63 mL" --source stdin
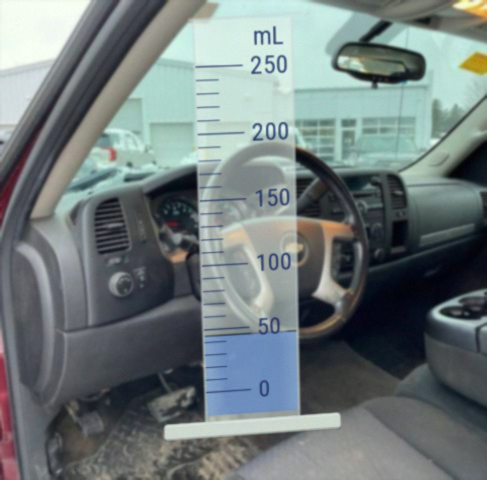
45 mL
